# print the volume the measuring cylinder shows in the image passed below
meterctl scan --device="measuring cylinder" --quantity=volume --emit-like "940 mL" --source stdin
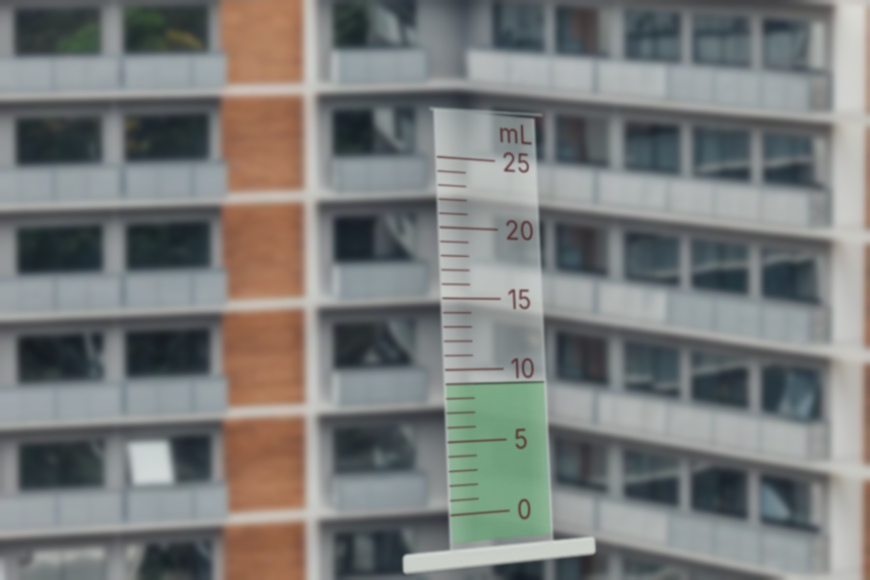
9 mL
